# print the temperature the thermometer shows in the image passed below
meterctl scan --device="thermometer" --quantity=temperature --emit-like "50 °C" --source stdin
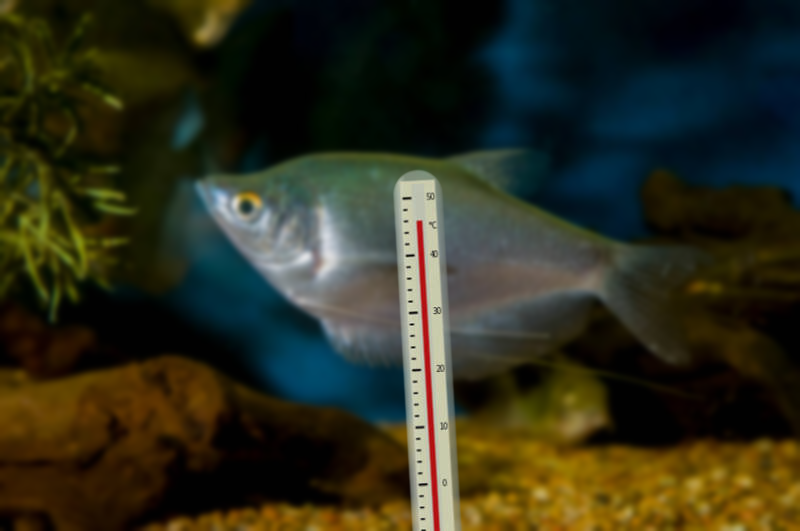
46 °C
